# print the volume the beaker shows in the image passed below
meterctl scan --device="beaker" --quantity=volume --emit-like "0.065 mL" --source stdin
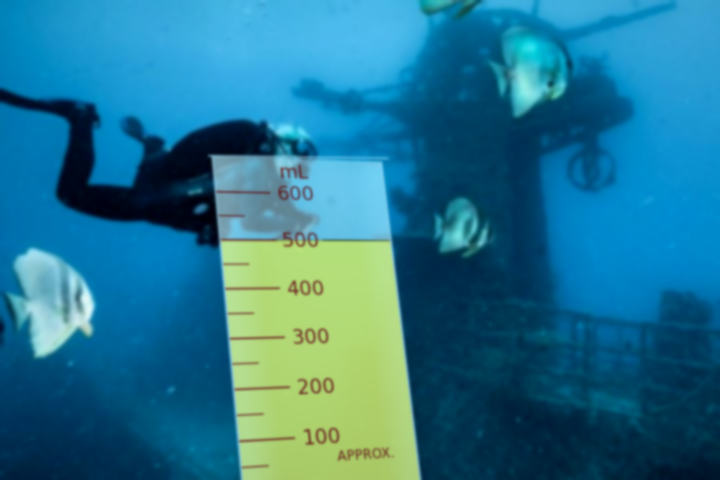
500 mL
